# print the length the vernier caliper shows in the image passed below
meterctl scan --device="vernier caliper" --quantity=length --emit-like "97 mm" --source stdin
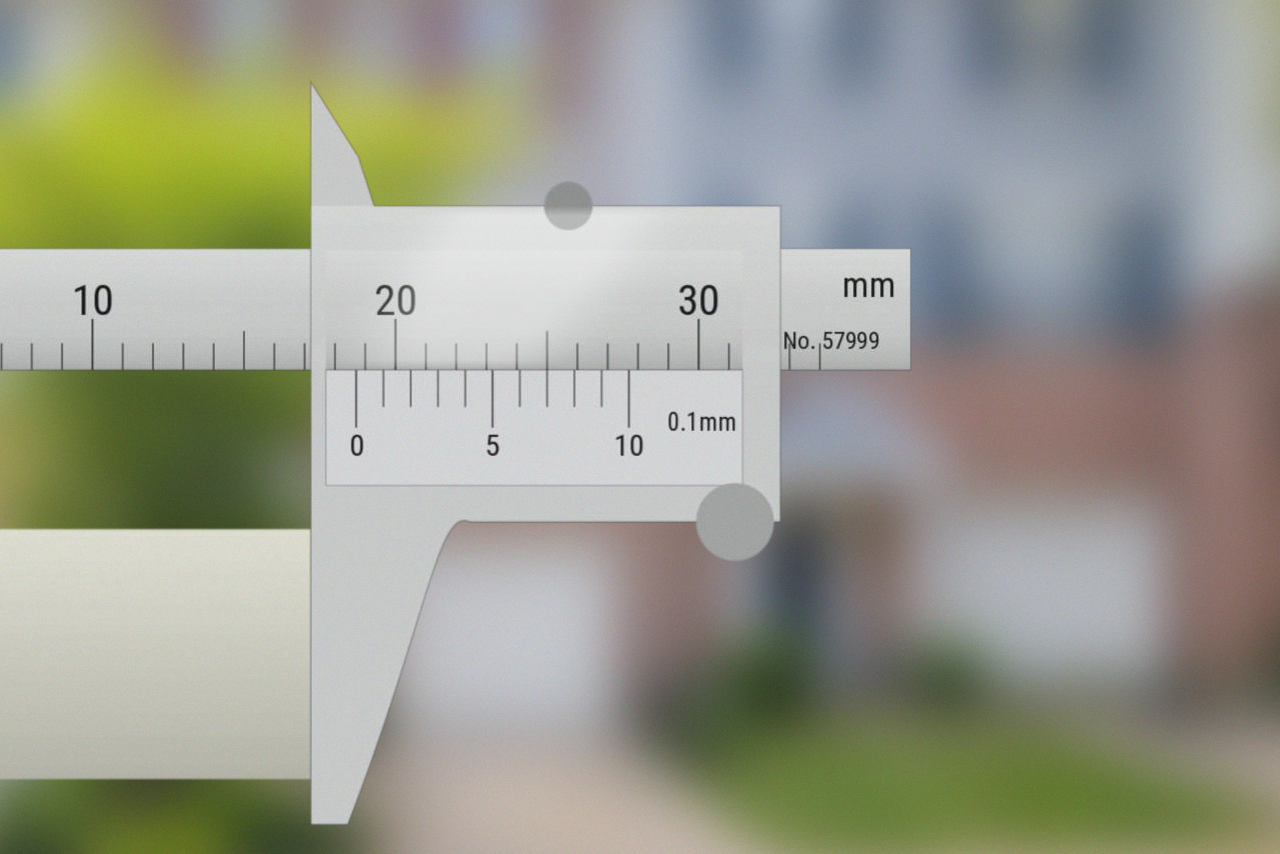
18.7 mm
